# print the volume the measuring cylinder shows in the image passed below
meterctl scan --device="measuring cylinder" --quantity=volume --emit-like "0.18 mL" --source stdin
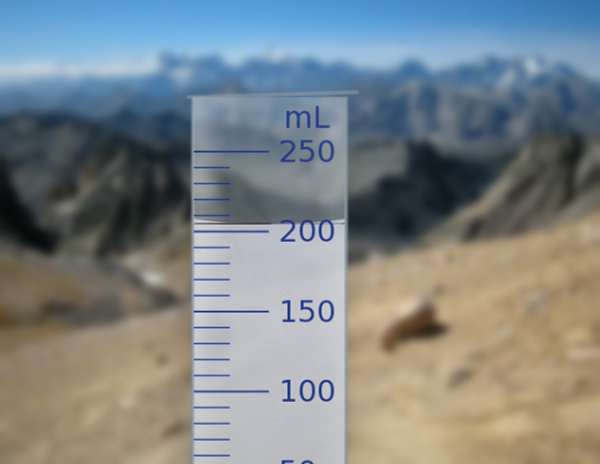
205 mL
